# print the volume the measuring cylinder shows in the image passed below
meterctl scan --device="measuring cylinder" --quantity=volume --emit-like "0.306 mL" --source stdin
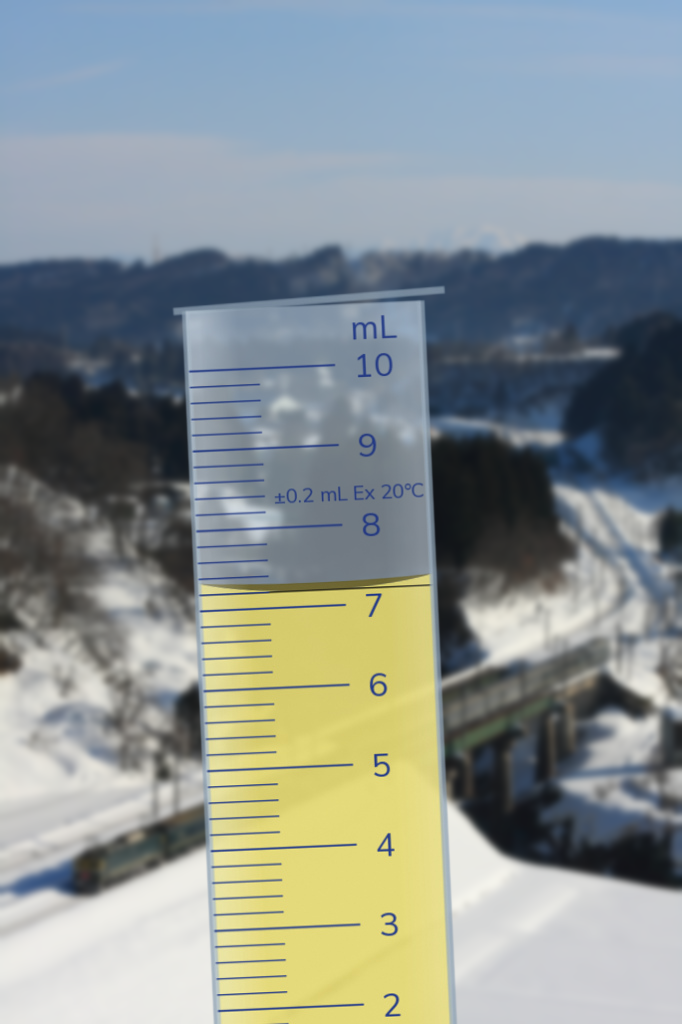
7.2 mL
